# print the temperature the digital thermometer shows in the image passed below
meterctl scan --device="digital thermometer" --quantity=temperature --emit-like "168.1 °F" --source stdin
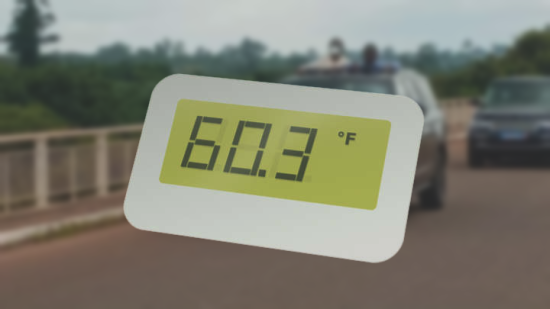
60.3 °F
